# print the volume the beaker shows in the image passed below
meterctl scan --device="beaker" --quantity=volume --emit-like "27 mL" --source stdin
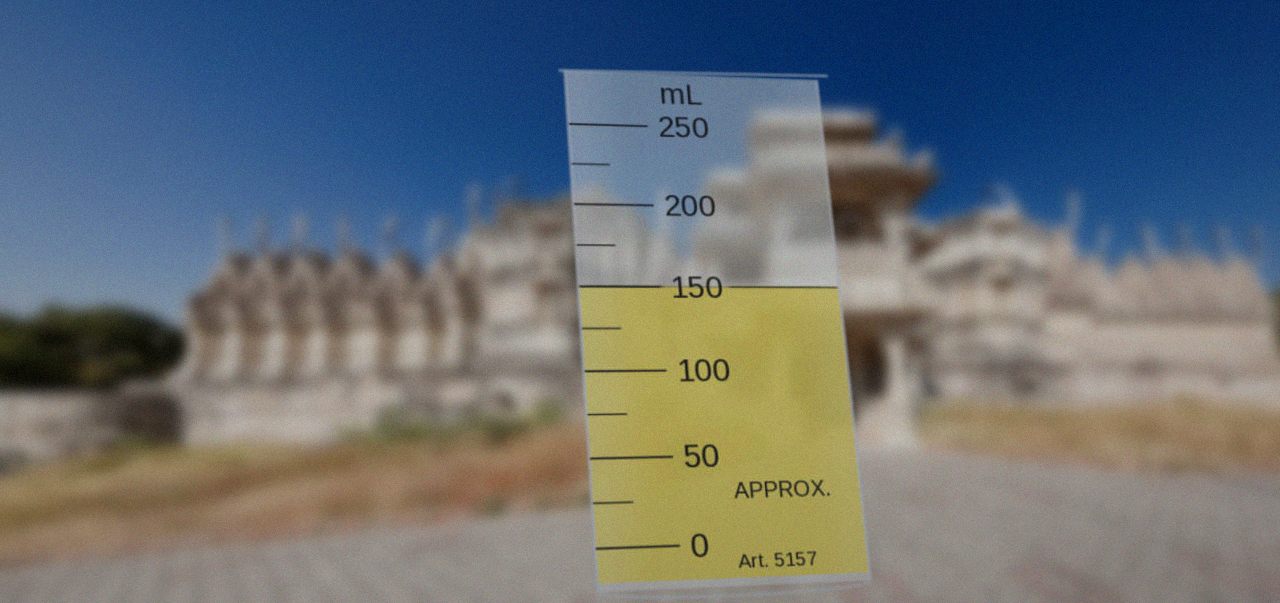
150 mL
